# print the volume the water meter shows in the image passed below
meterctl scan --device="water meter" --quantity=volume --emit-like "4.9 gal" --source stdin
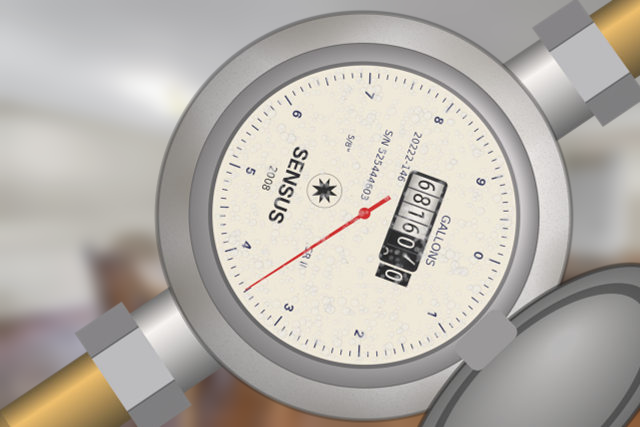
6816073.5 gal
